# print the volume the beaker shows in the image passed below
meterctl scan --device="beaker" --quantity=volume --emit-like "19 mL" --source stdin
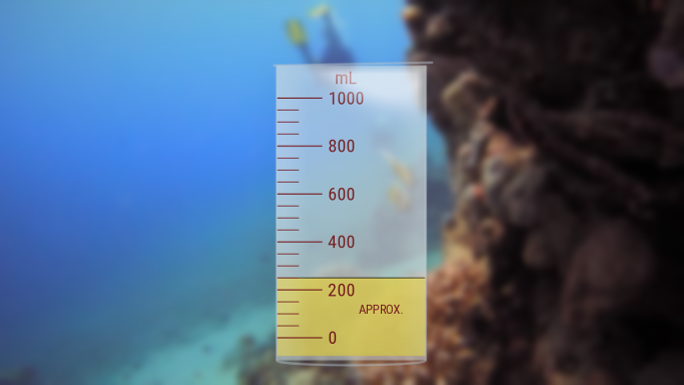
250 mL
